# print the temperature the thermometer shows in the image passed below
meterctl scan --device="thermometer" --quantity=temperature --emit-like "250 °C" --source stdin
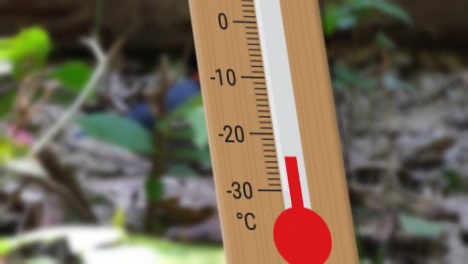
-24 °C
